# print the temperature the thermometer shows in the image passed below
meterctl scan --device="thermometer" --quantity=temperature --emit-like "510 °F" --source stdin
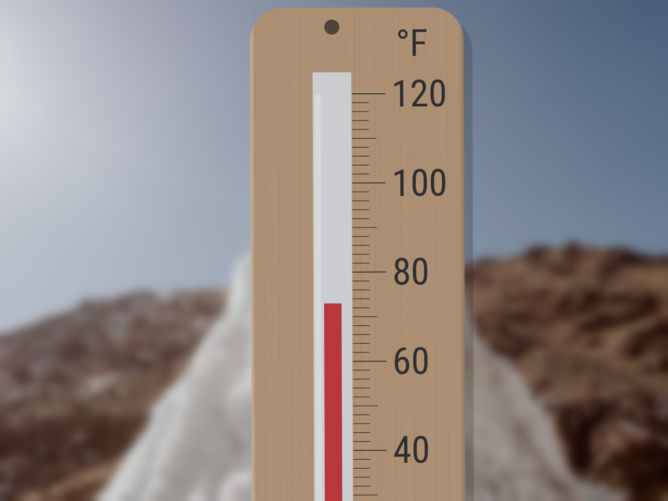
73 °F
